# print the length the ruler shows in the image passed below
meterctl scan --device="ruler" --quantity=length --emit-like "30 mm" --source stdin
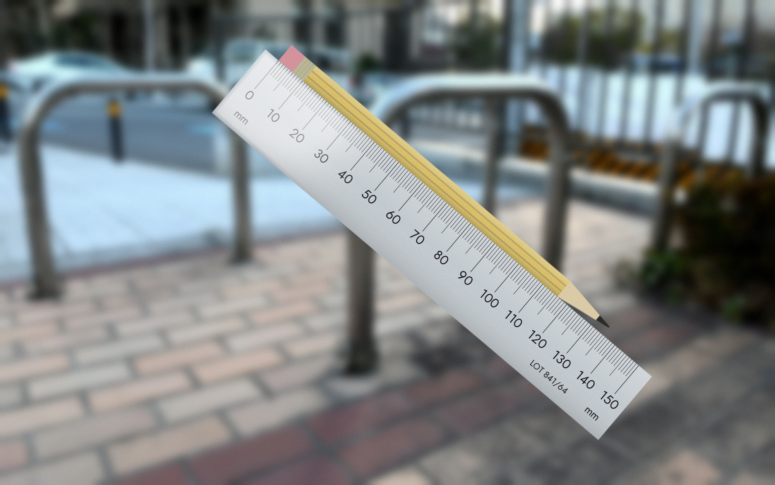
135 mm
